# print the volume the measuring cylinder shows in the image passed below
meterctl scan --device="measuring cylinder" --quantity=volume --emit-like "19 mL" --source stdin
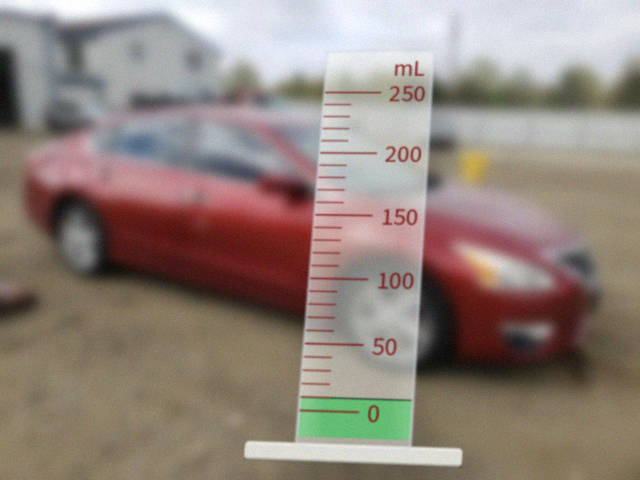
10 mL
